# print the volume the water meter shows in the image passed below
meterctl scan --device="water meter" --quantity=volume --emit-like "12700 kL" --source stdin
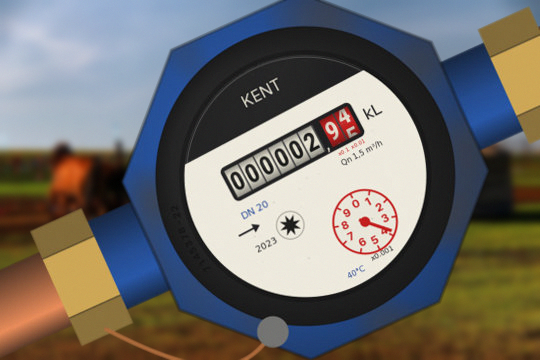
2.943 kL
